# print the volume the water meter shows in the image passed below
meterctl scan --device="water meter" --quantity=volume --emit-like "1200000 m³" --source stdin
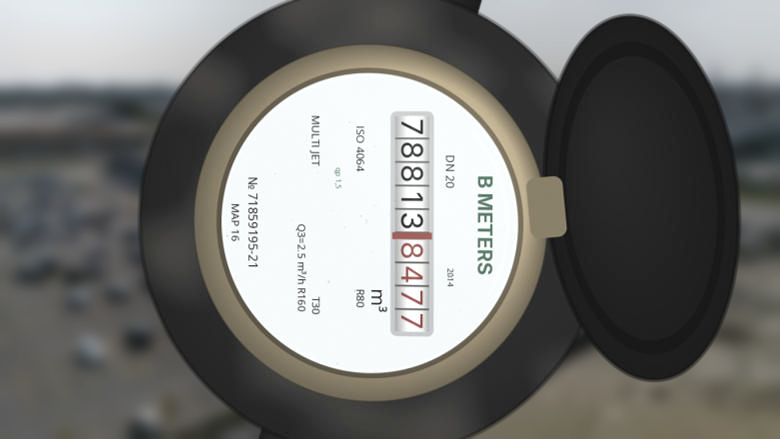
78813.8477 m³
